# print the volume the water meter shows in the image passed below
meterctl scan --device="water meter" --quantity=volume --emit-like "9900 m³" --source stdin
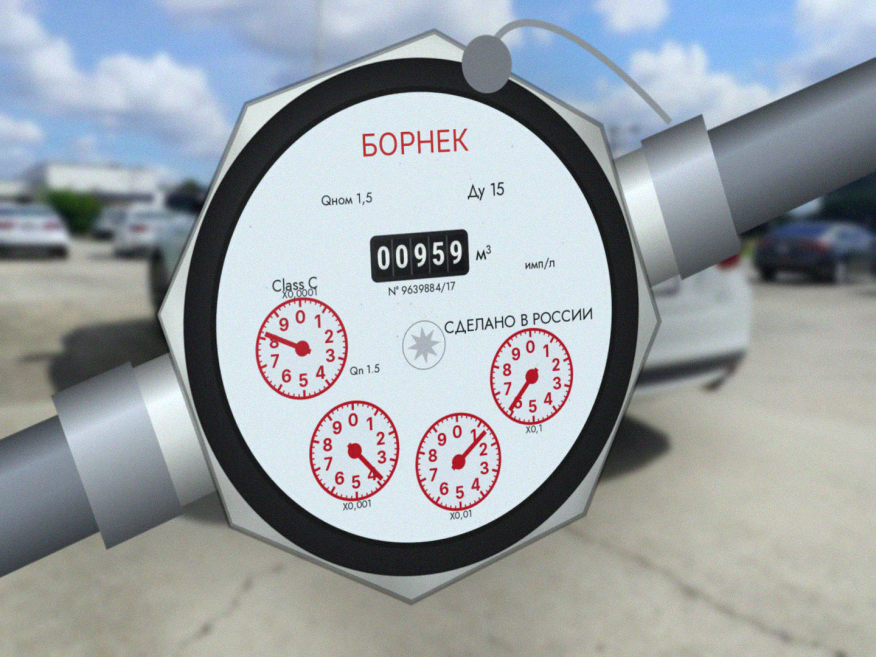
959.6138 m³
